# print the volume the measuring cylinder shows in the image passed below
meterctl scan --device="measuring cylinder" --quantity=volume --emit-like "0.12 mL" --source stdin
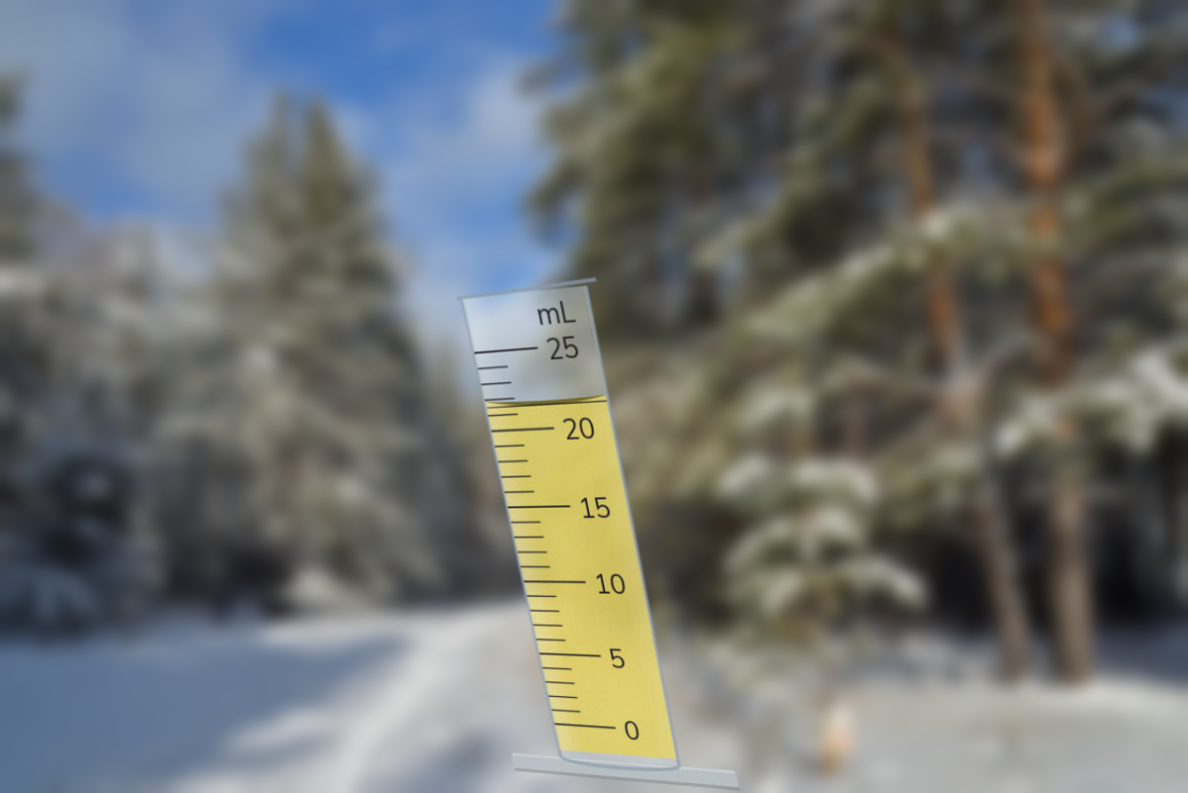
21.5 mL
